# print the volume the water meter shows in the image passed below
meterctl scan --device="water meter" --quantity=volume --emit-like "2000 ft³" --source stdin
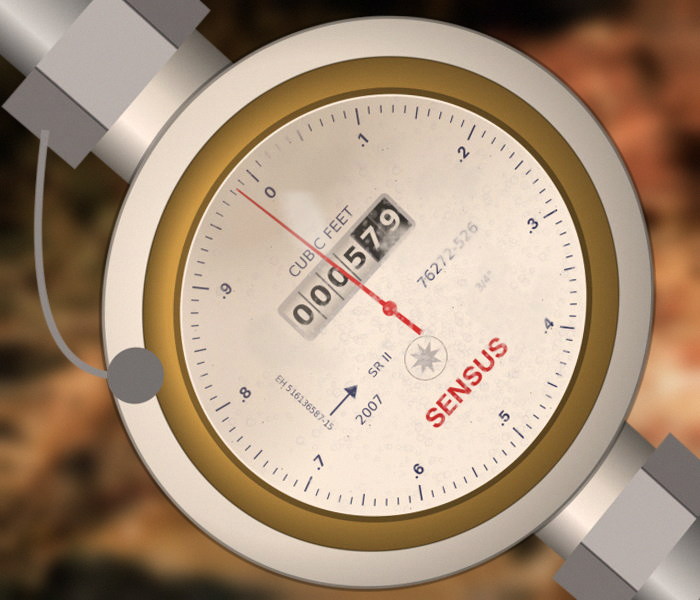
578.98 ft³
